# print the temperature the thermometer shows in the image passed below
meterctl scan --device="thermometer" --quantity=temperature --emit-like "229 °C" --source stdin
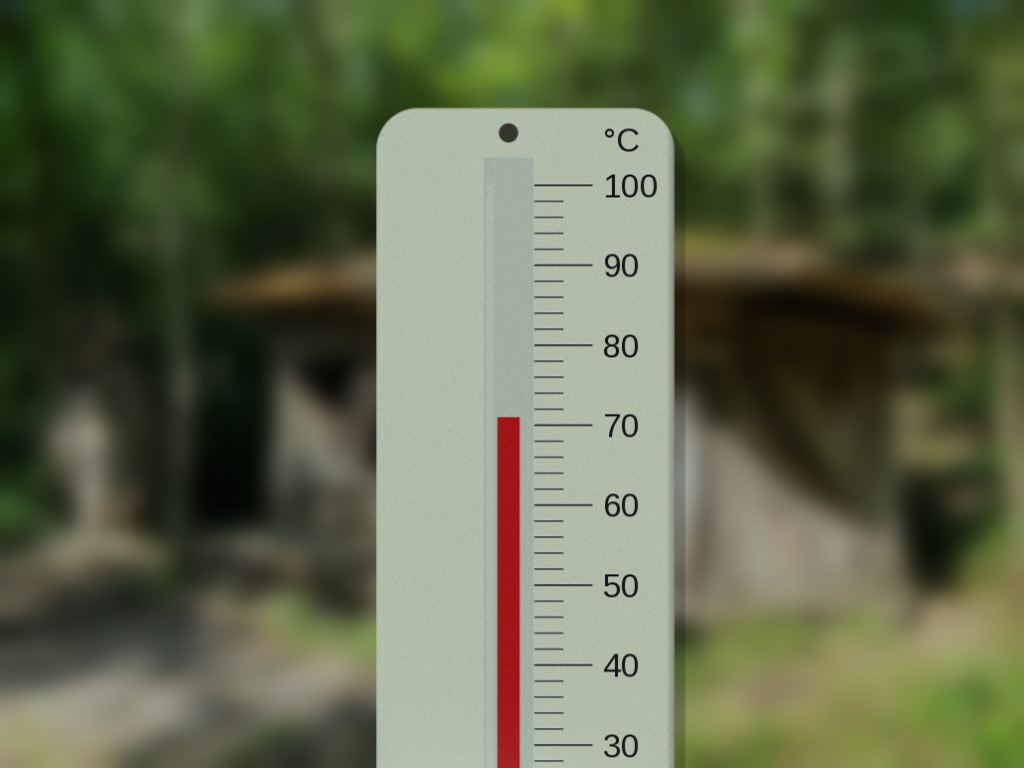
71 °C
